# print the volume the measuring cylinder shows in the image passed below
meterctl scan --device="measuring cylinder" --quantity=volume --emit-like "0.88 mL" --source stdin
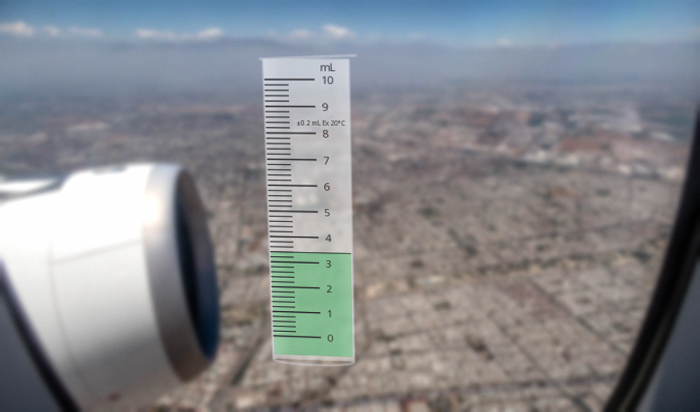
3.4 mL
